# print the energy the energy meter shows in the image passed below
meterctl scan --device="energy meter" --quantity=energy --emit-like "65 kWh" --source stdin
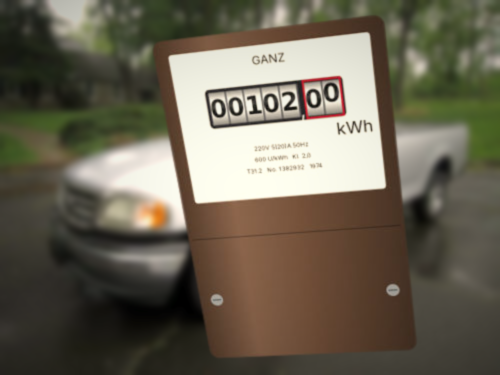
102.00 kWh
